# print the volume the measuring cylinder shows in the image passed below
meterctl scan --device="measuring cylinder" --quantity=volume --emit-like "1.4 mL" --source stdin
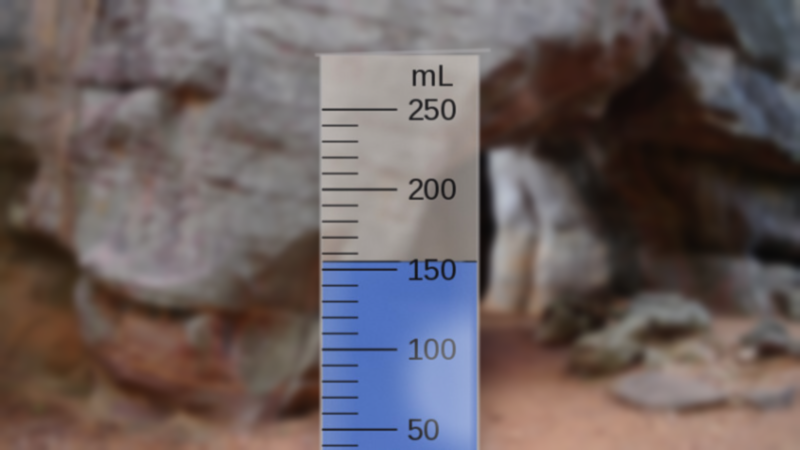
155 mL
